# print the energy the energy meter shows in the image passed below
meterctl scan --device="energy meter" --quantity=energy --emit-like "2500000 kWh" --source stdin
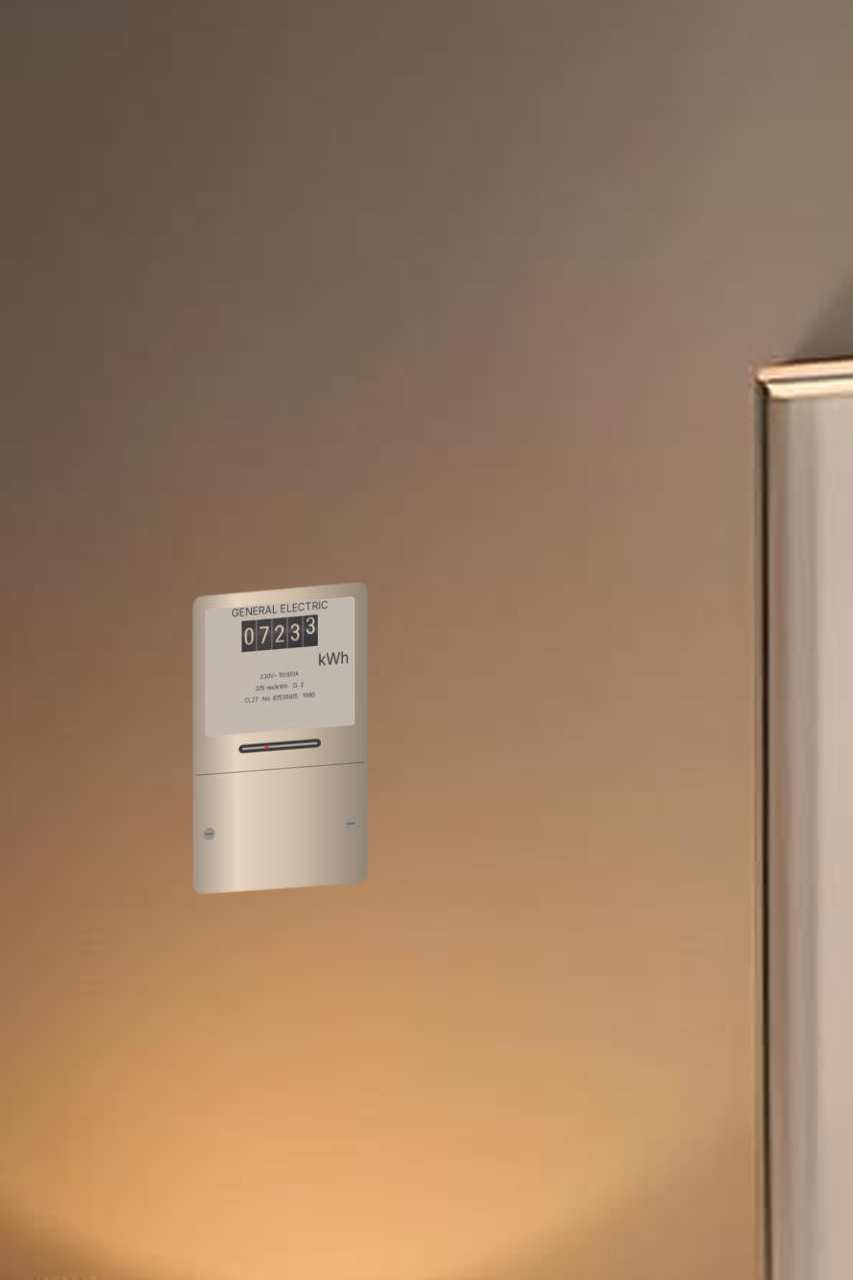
7233 kWh
